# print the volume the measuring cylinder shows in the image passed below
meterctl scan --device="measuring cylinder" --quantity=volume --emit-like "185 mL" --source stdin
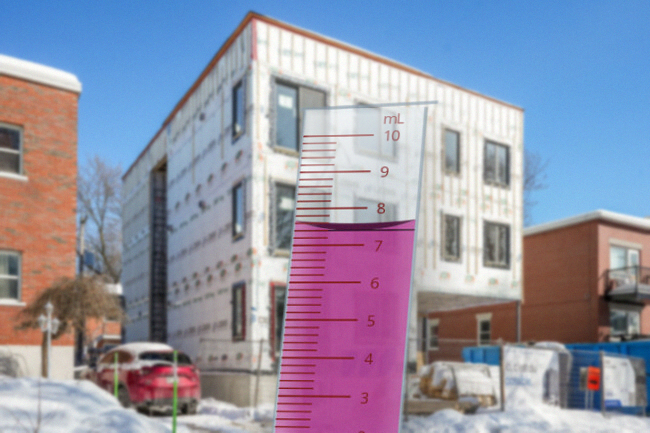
7.4 mL
